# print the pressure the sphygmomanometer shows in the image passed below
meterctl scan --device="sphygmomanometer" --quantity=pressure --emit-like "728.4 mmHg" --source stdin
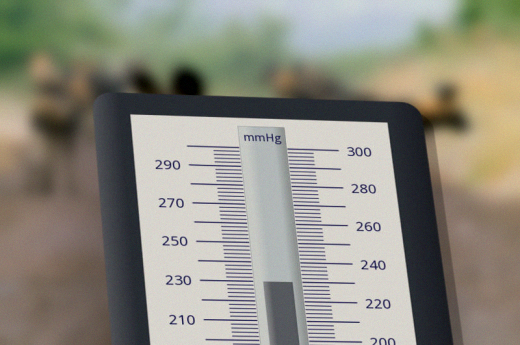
230 mmHg
